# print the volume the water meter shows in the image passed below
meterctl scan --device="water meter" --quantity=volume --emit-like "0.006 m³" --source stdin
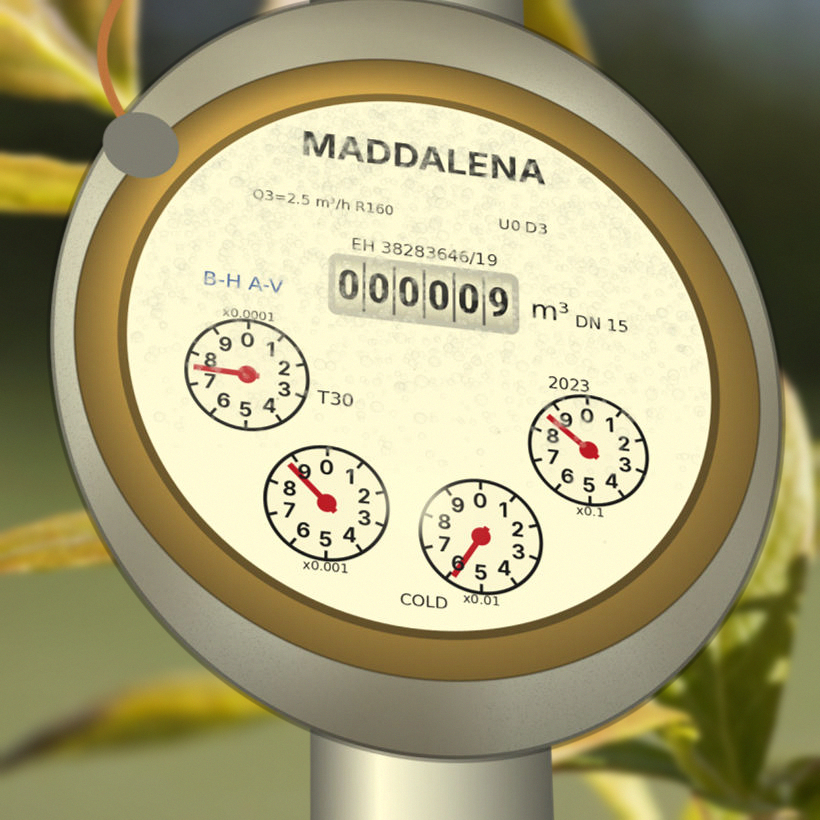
9.8587 m³
